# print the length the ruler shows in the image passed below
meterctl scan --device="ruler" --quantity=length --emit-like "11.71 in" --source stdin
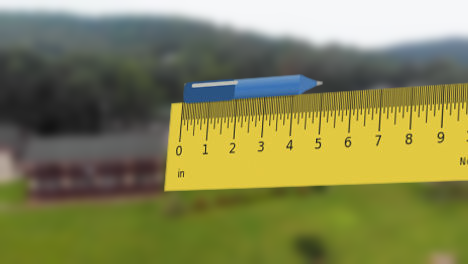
5 in
